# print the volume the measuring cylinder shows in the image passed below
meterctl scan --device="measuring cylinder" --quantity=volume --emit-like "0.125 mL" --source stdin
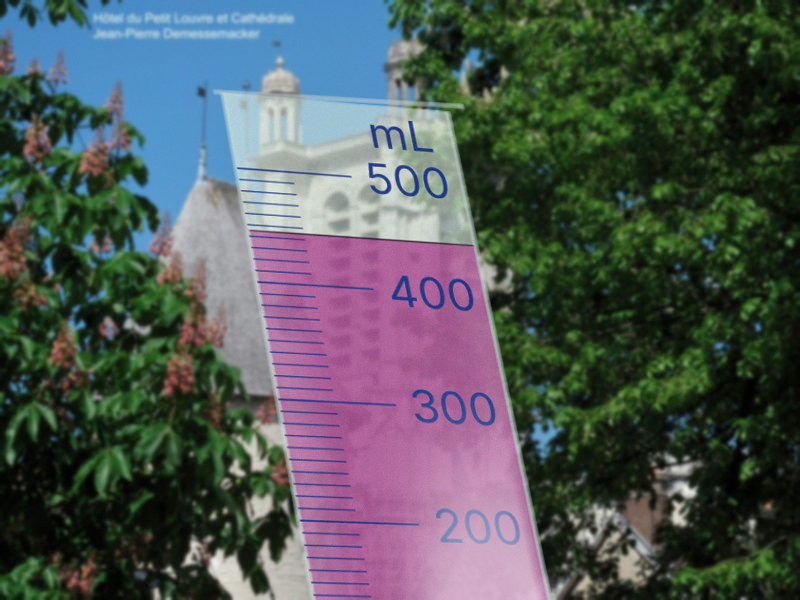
445 mL
